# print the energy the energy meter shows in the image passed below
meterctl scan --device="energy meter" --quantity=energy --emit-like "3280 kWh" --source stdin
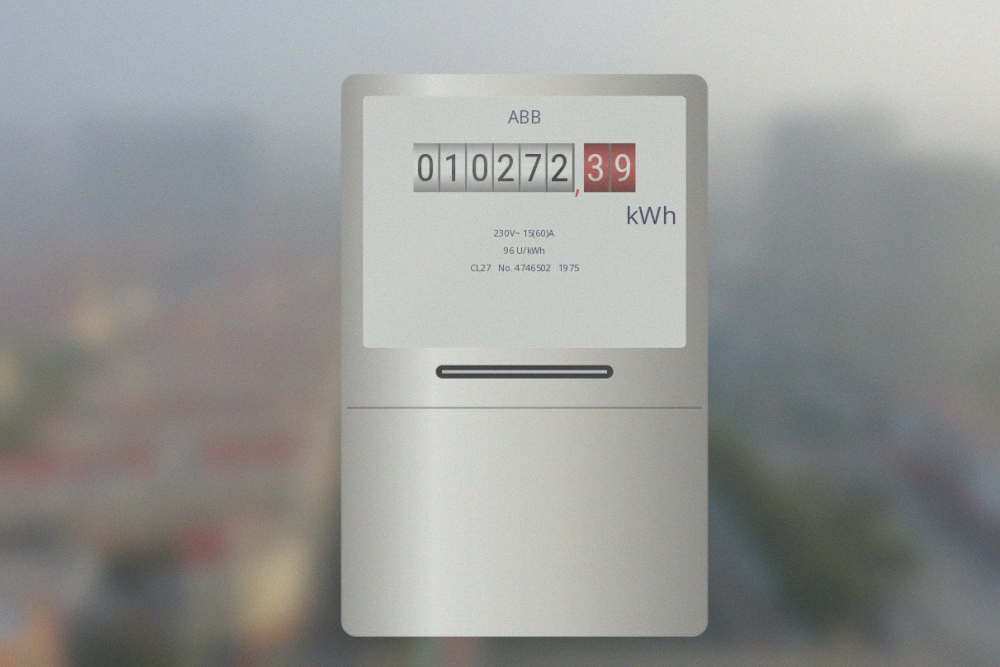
10272.39 kWh
